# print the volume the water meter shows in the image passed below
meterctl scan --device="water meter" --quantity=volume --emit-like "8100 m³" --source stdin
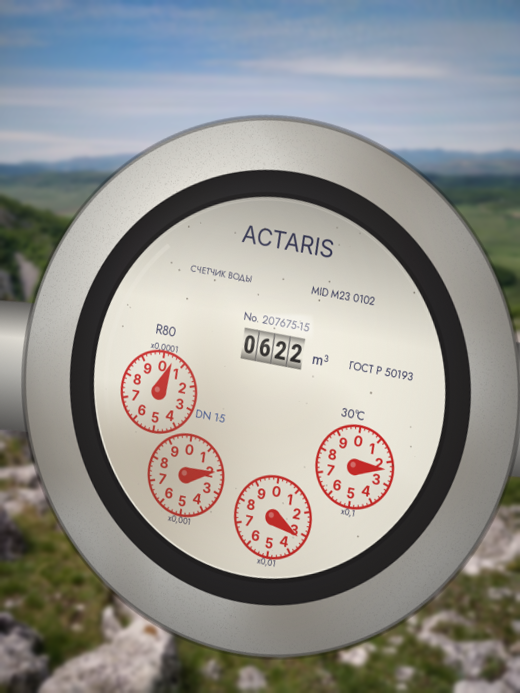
622.2320 m³
